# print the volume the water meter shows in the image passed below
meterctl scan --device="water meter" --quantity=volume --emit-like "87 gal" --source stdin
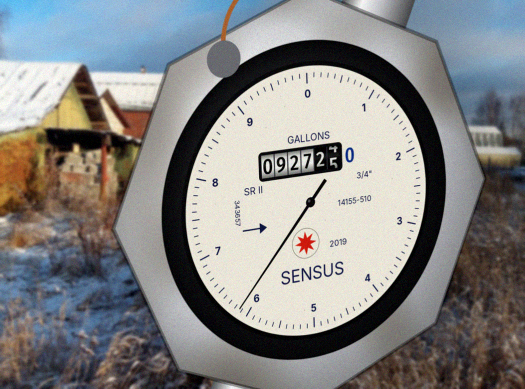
927246.1 gal
